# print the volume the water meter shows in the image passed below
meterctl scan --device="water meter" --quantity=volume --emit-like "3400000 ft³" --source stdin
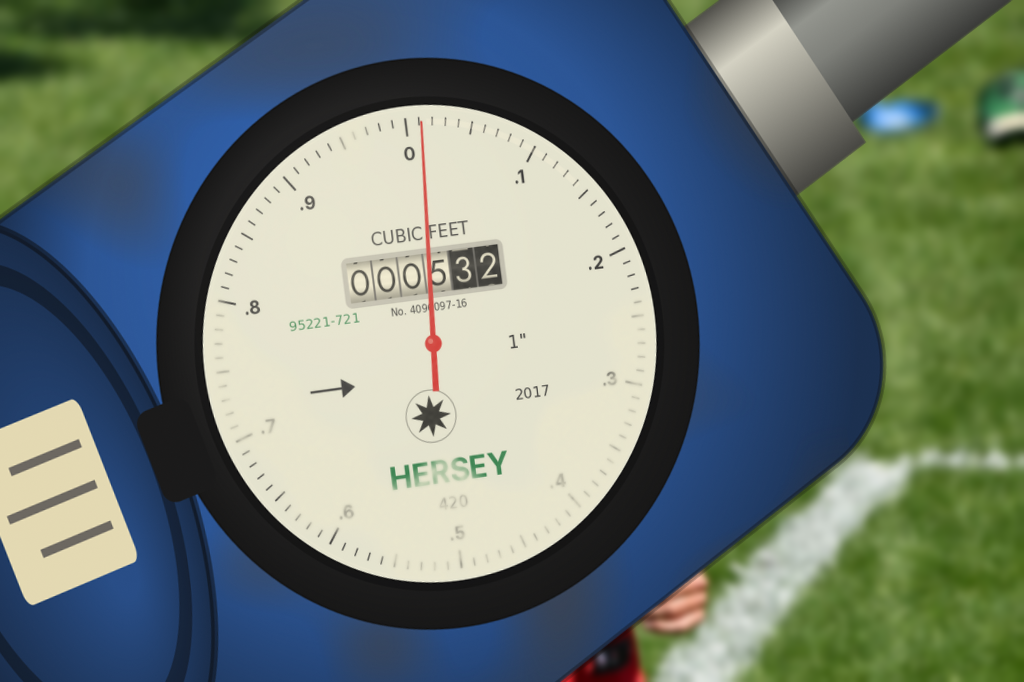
532.01 ft³
